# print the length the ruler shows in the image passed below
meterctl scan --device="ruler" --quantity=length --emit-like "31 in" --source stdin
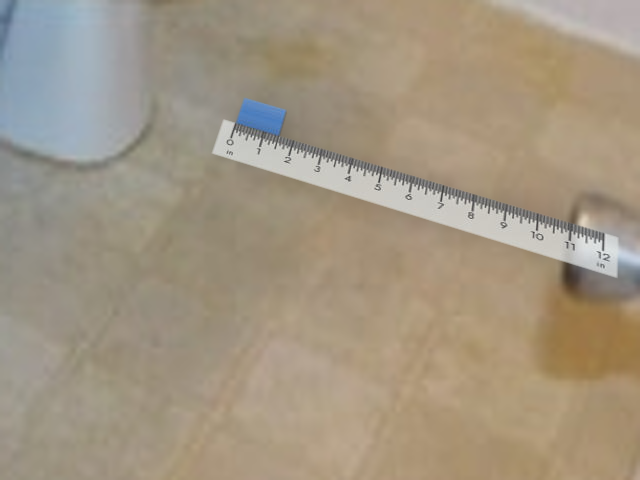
1.5 in
